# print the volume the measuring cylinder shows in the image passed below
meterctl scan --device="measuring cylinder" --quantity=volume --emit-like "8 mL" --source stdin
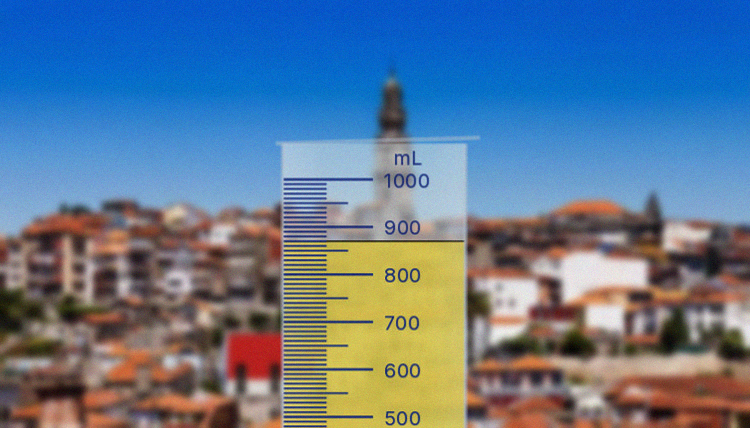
870 mL
